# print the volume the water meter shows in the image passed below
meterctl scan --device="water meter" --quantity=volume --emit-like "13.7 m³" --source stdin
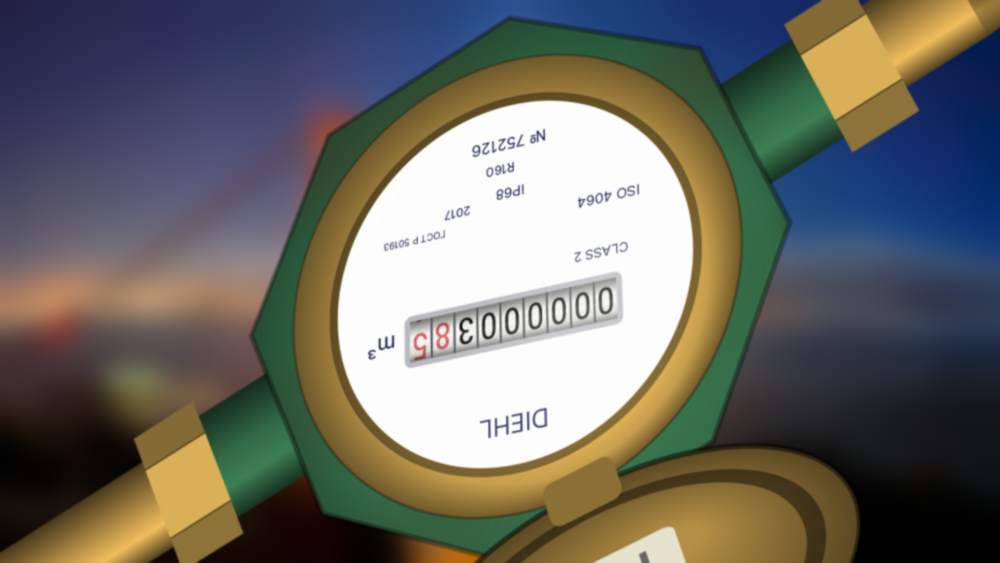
3.85 m³
